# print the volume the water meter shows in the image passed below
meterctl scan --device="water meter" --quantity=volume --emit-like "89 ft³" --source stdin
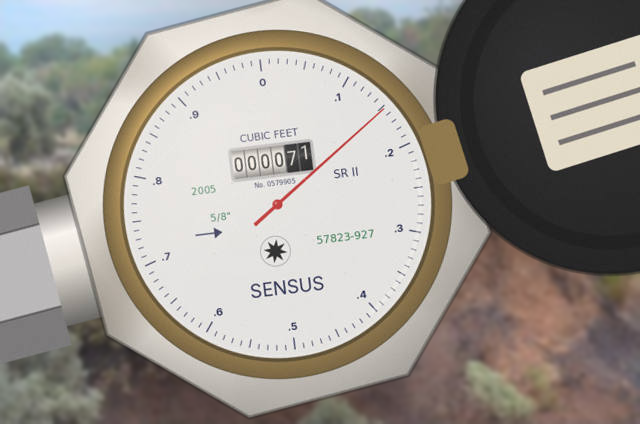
71.15 ft³
